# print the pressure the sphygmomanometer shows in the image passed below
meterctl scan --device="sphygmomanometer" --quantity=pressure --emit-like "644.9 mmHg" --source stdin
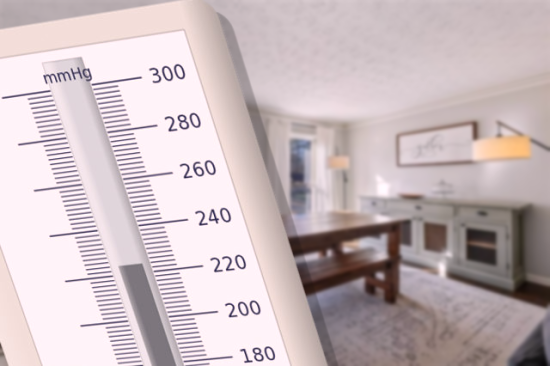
224 mmHg
